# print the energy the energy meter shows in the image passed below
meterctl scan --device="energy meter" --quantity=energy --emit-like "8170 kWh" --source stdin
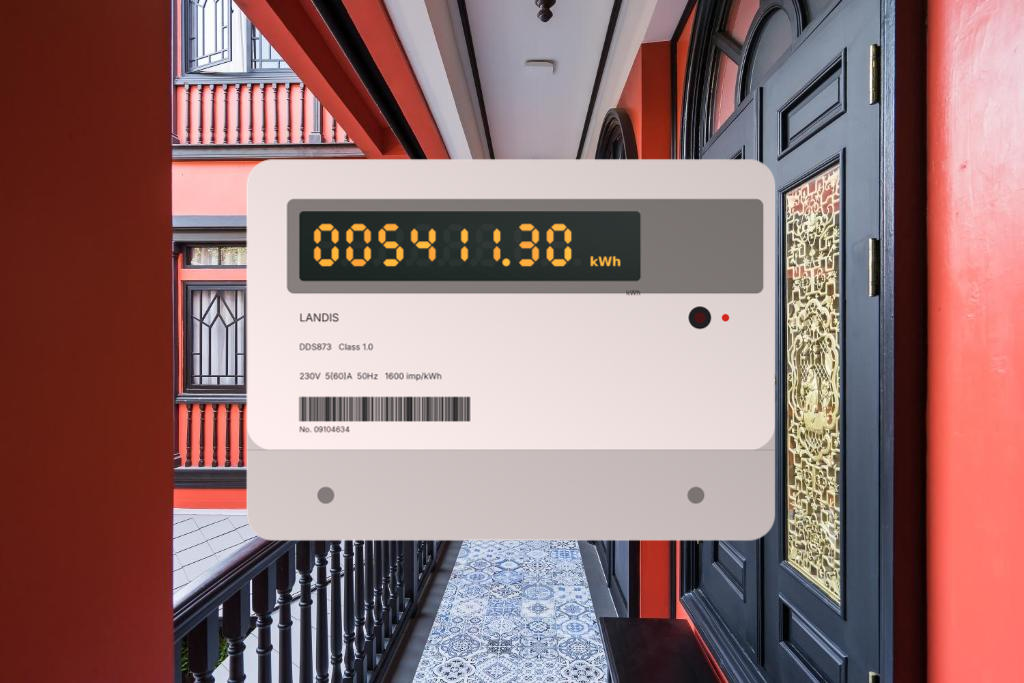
5411.30 kWh
